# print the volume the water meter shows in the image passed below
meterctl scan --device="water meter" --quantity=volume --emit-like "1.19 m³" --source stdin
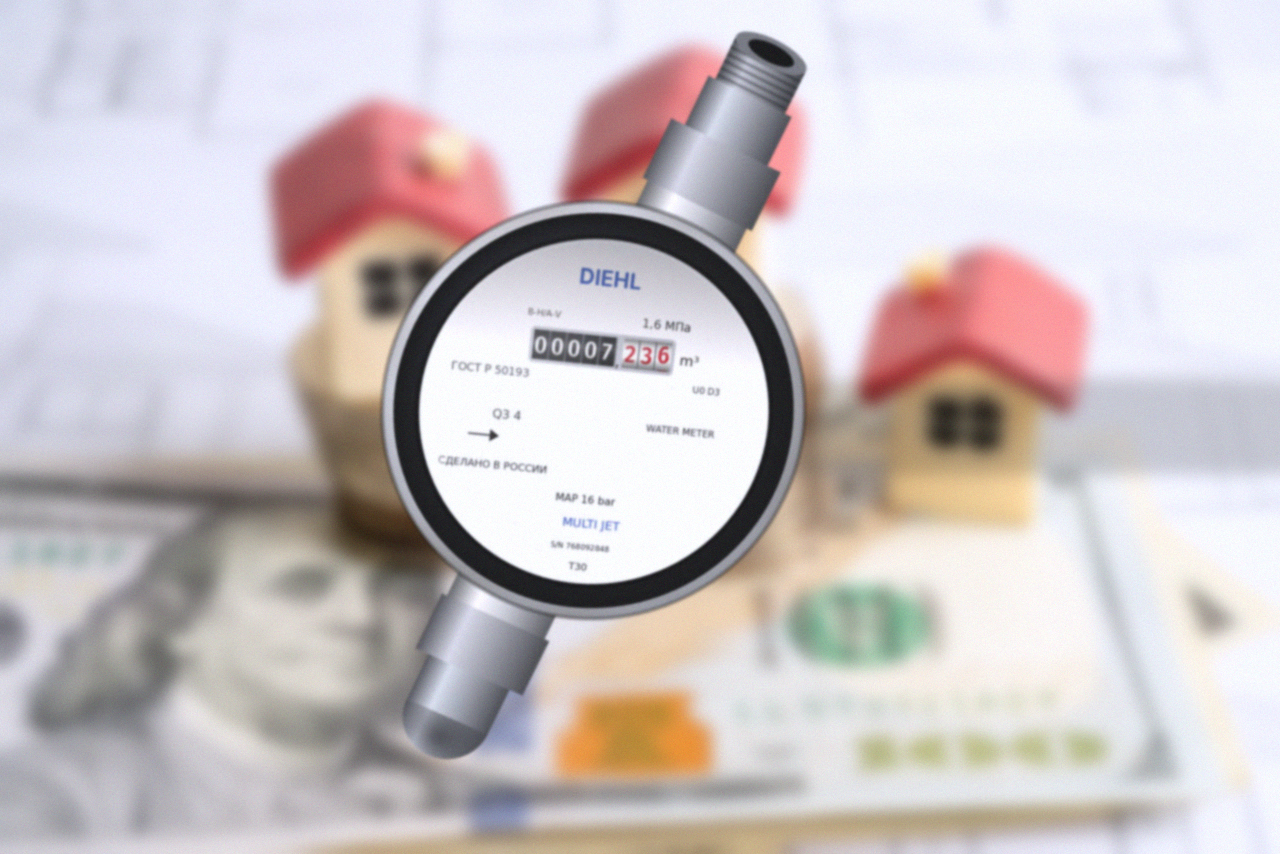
7.236 m³
